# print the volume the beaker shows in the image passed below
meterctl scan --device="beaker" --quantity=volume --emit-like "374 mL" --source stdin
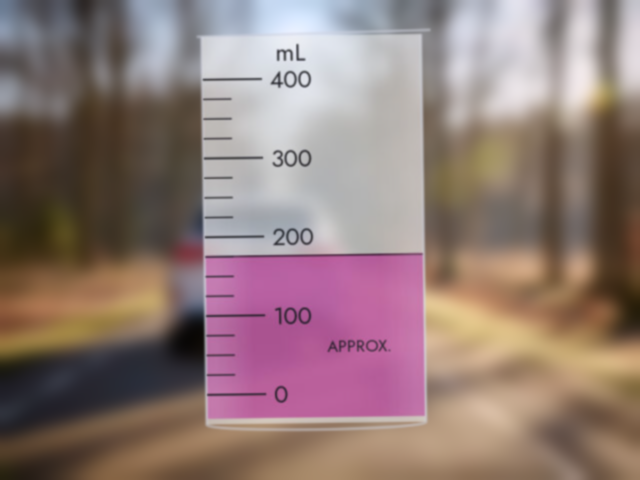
175 mL
